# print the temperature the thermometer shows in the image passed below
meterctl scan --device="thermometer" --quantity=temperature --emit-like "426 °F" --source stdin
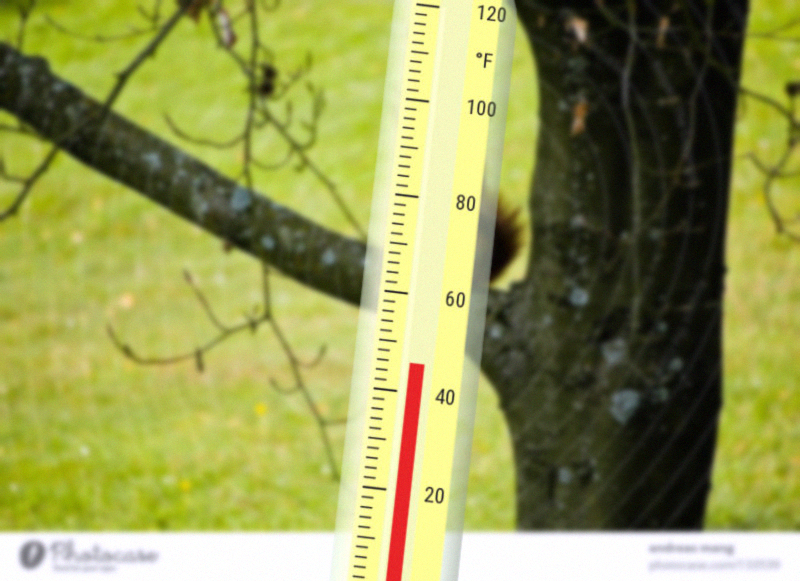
46 °F
